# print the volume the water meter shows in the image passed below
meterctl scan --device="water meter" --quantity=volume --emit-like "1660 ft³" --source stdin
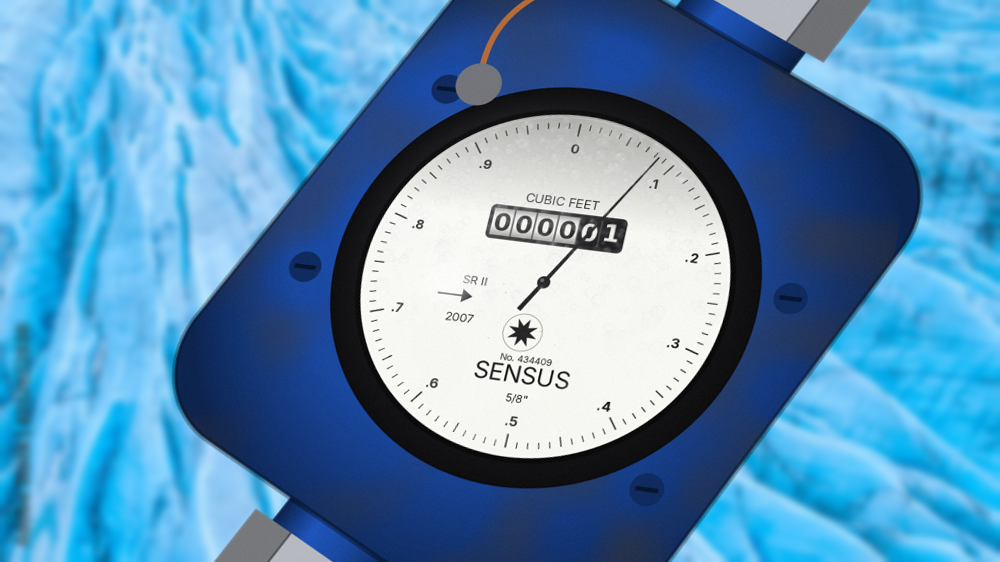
1.08 ft³
